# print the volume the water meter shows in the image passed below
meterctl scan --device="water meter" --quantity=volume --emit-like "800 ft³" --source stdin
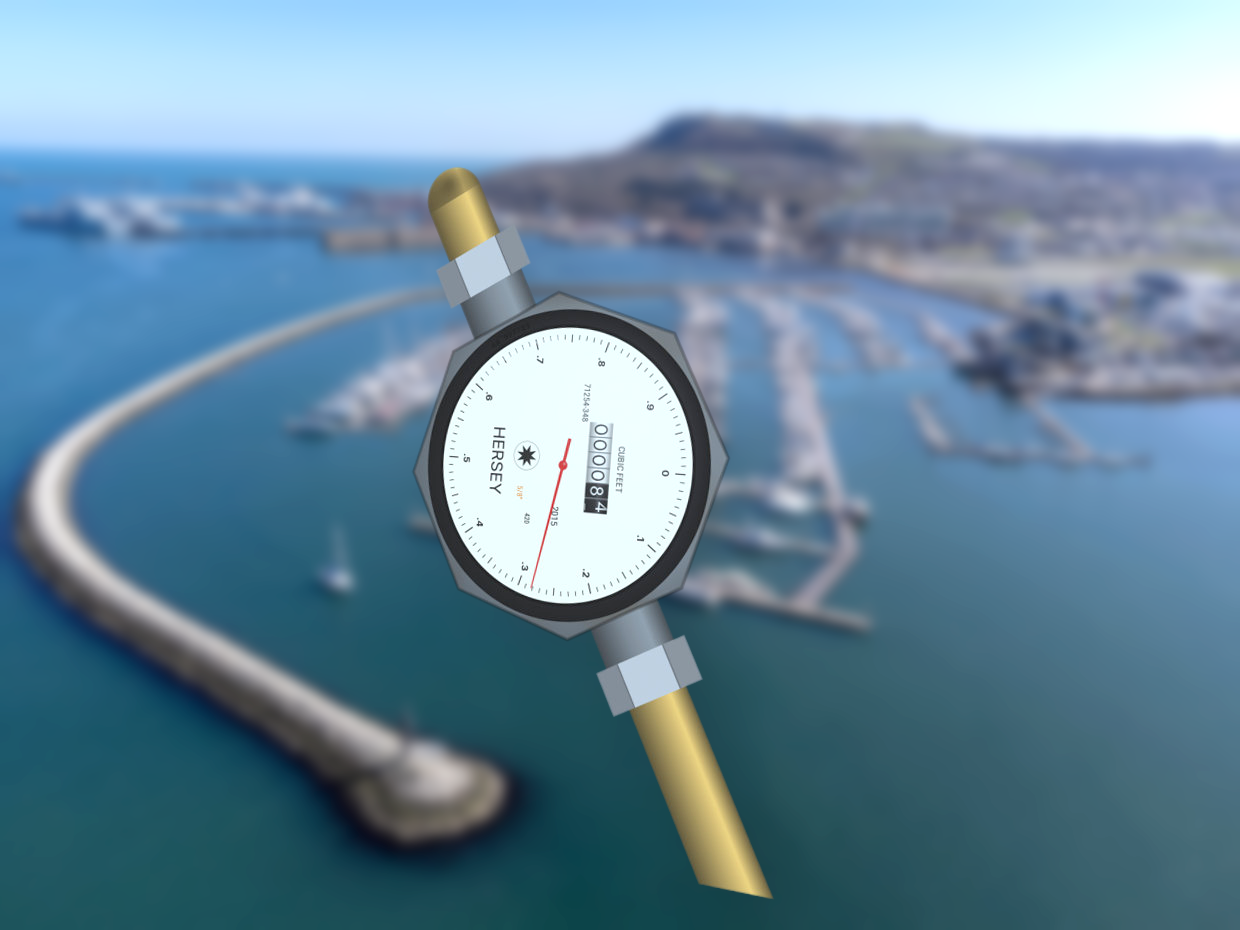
84.28 ft³
